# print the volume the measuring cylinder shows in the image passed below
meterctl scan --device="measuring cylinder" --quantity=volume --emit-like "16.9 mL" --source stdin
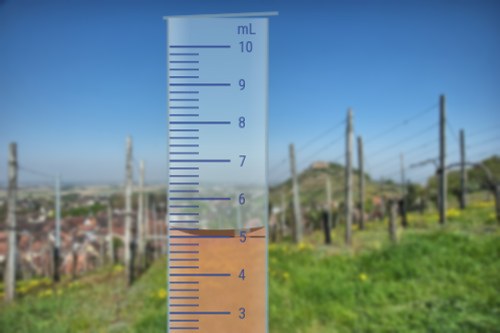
5 mL
